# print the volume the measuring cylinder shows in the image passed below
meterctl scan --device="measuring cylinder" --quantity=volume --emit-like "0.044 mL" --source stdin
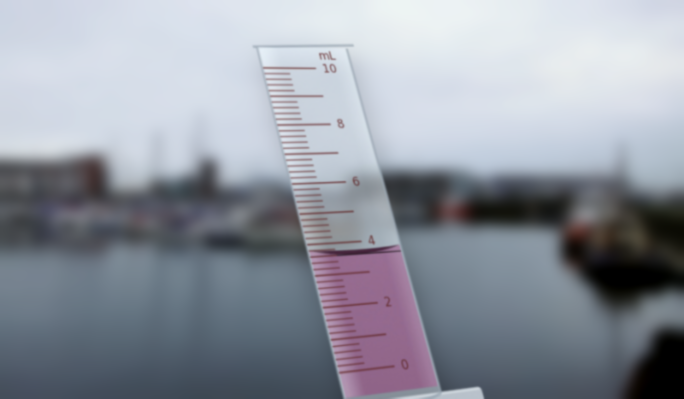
3.6 mL
